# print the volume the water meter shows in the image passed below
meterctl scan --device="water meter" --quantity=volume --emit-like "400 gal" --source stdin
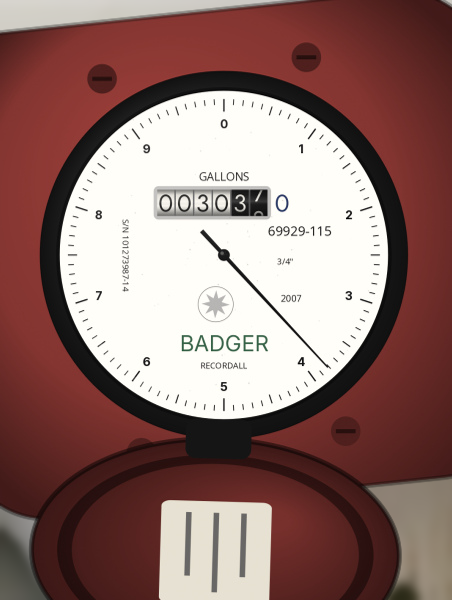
30373.8 gal
